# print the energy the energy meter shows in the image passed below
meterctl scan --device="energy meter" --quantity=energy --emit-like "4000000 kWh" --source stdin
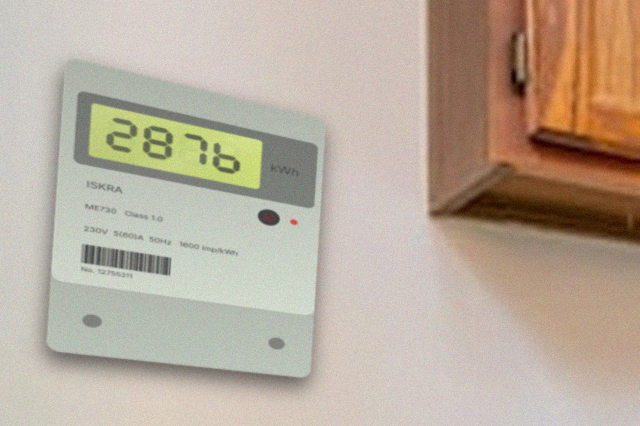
2876 kWh
